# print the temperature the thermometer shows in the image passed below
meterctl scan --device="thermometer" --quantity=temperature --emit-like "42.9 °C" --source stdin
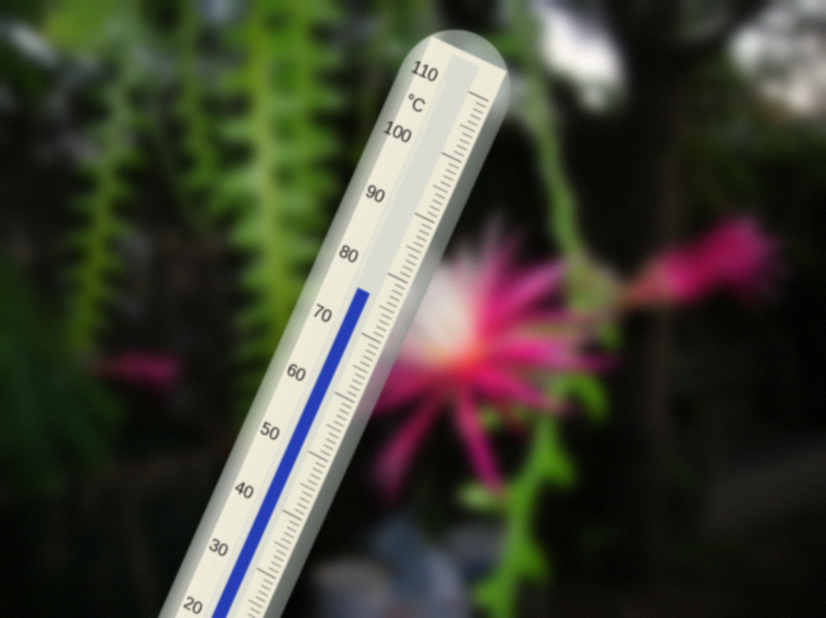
76 °C
